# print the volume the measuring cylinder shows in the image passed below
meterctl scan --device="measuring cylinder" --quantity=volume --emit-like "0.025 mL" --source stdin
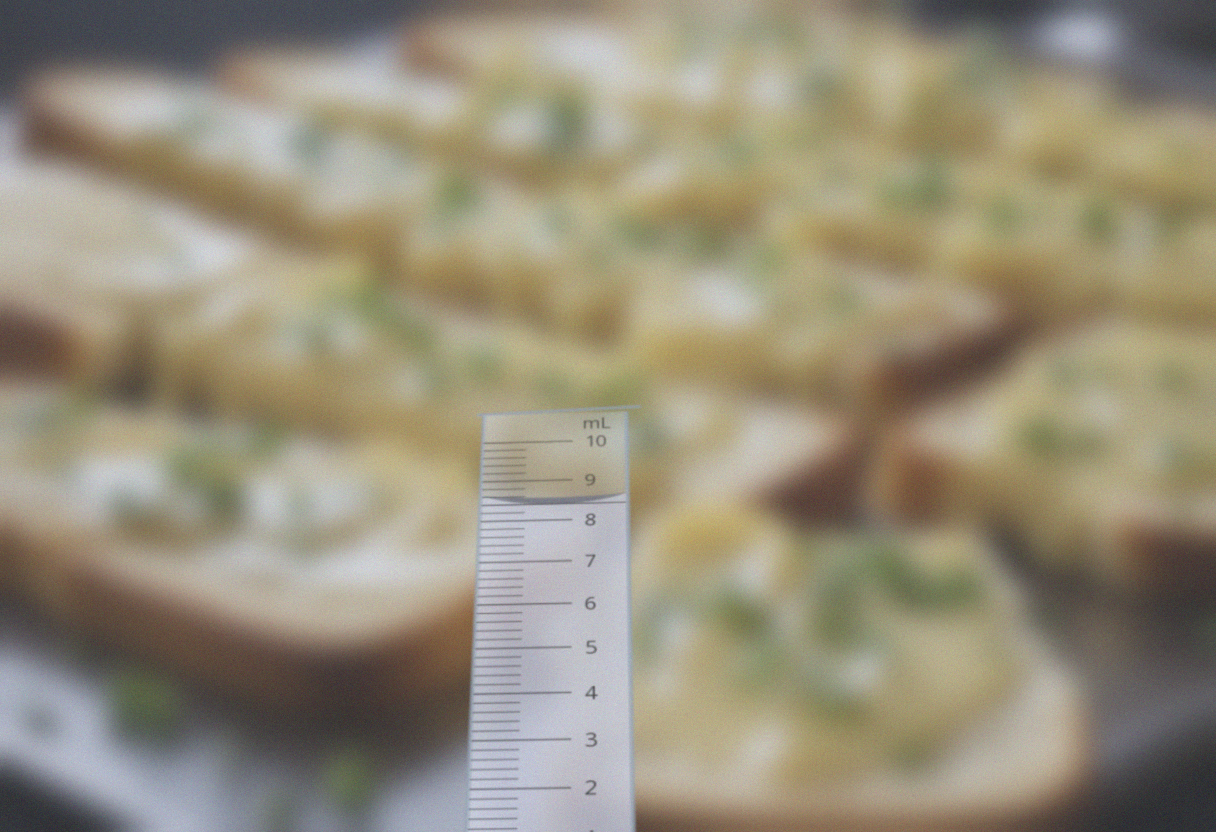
8.4 mL
